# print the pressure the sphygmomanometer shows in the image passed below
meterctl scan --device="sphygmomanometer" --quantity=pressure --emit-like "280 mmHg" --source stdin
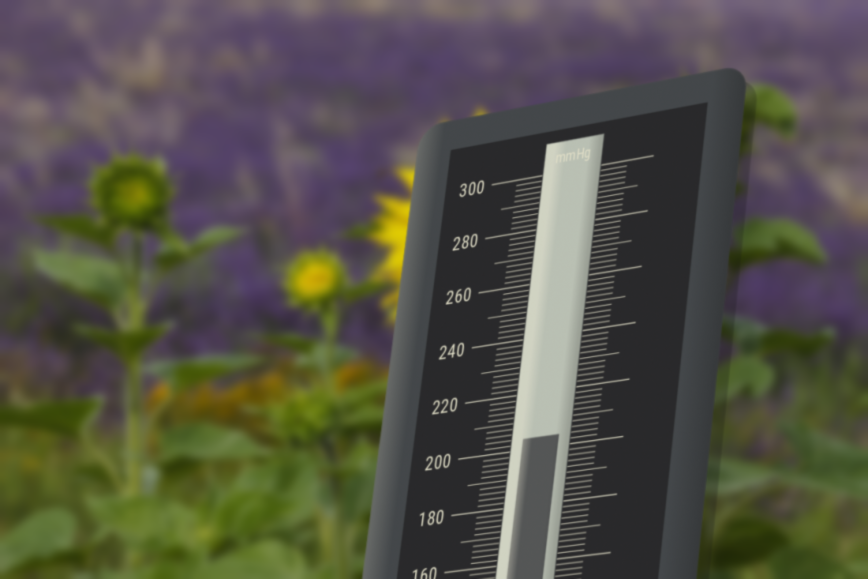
204 mmHg
